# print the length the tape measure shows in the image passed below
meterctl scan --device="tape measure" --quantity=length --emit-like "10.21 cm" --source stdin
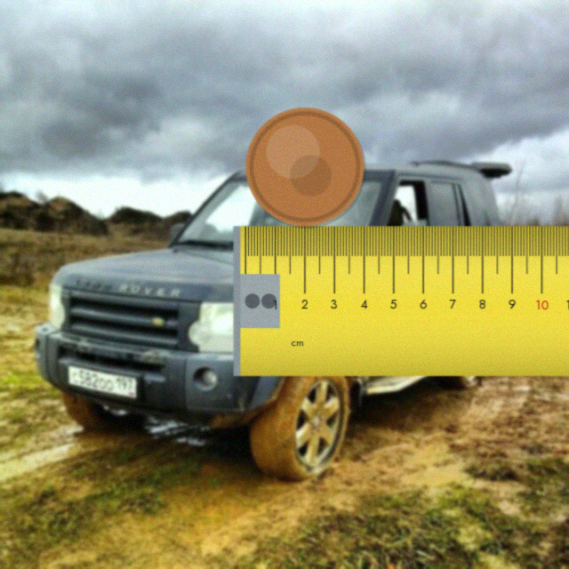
4 cm
